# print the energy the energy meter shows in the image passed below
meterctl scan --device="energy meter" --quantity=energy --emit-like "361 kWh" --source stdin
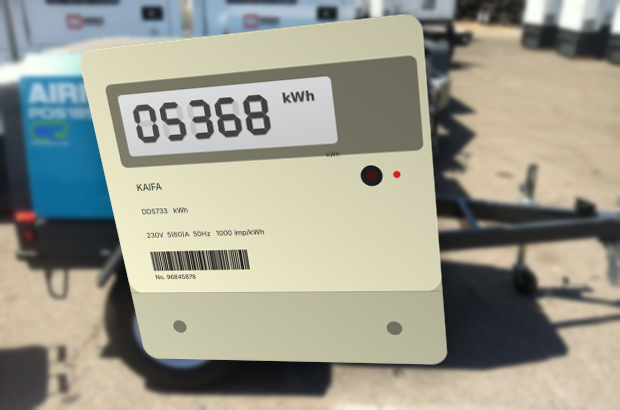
5368 kWh
